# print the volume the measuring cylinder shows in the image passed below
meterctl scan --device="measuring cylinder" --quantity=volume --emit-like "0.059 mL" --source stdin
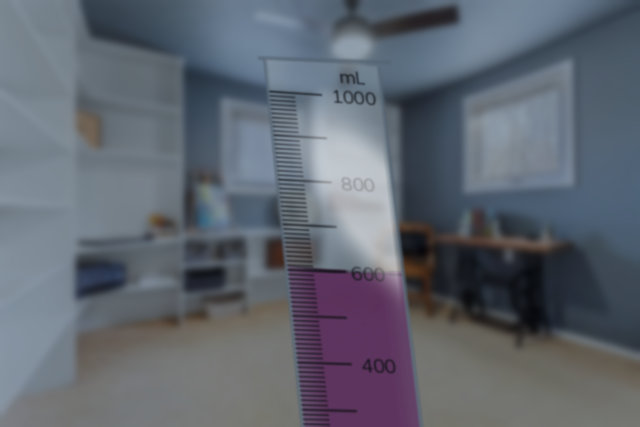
600 mL
